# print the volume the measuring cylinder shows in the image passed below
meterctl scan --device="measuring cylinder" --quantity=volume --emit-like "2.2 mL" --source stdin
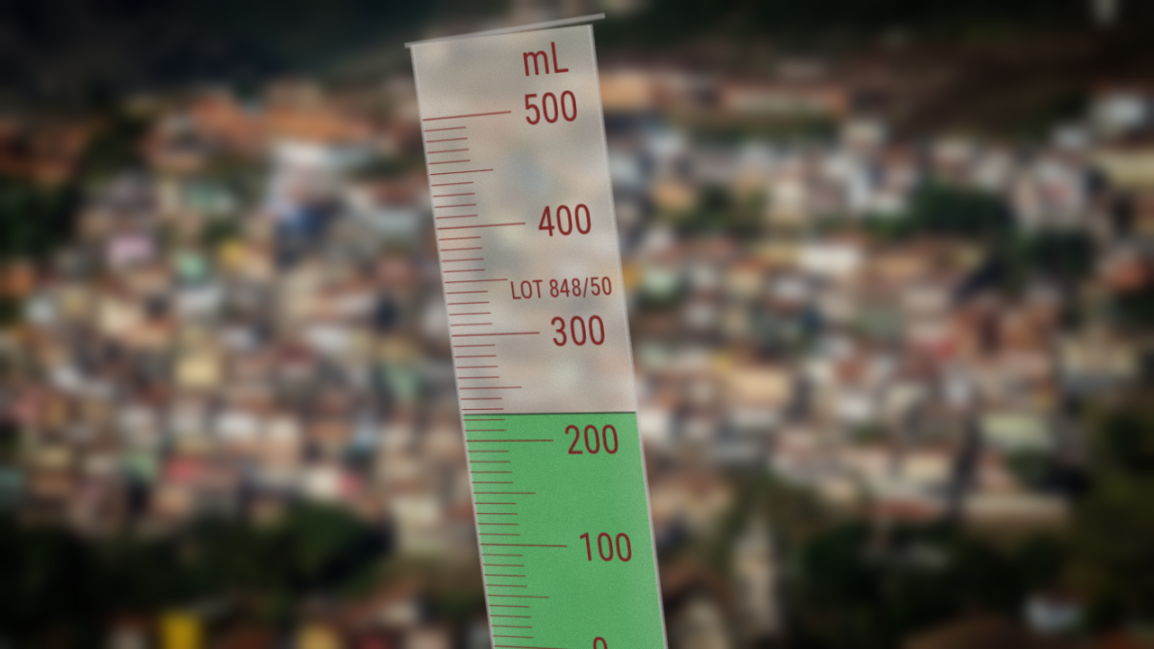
225 mL
